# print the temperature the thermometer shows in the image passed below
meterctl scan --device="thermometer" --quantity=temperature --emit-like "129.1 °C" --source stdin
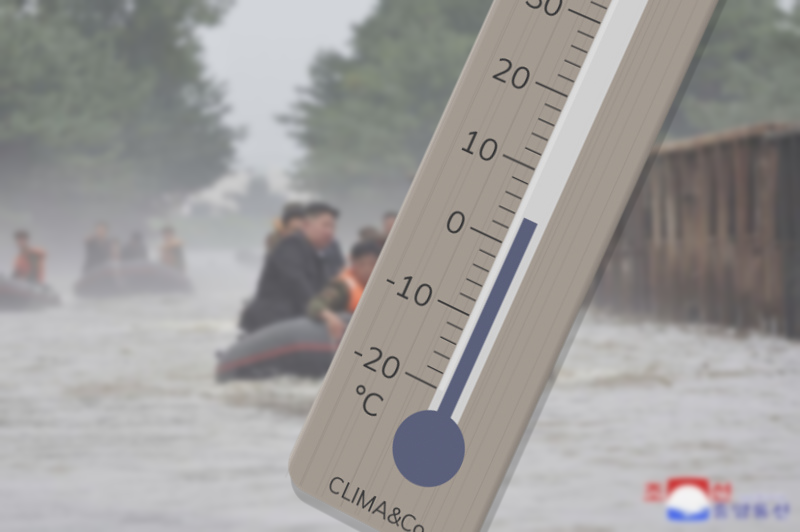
4 °C
